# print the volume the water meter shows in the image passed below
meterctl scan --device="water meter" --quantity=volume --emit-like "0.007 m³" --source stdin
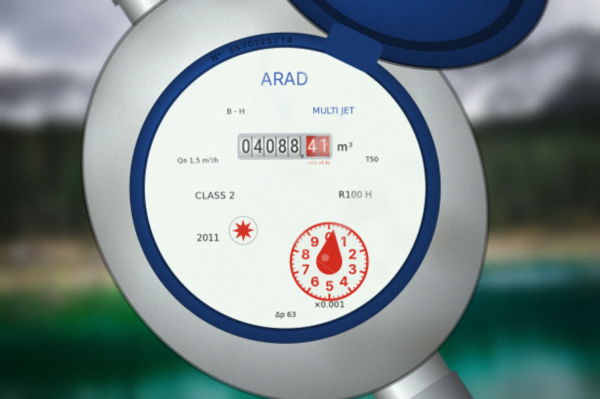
4088.410 m³
